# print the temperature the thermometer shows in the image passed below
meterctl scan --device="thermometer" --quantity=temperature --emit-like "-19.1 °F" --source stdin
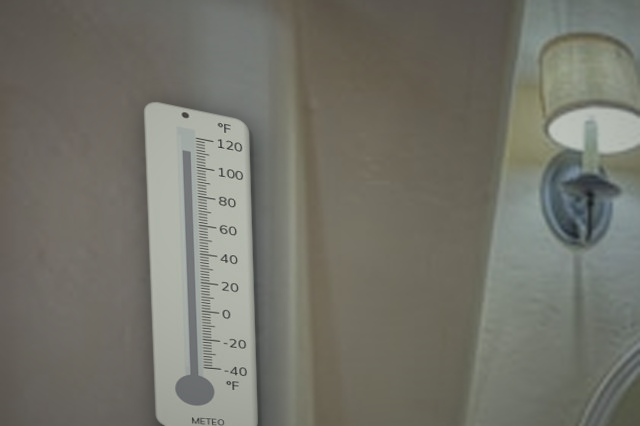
110 °F
